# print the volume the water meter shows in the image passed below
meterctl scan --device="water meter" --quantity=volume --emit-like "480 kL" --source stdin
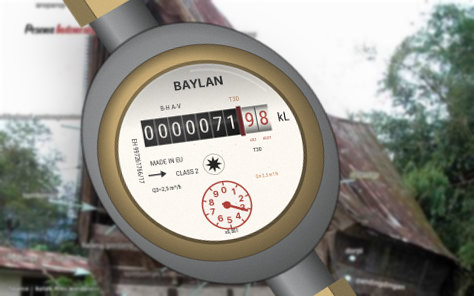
71.983 kL
